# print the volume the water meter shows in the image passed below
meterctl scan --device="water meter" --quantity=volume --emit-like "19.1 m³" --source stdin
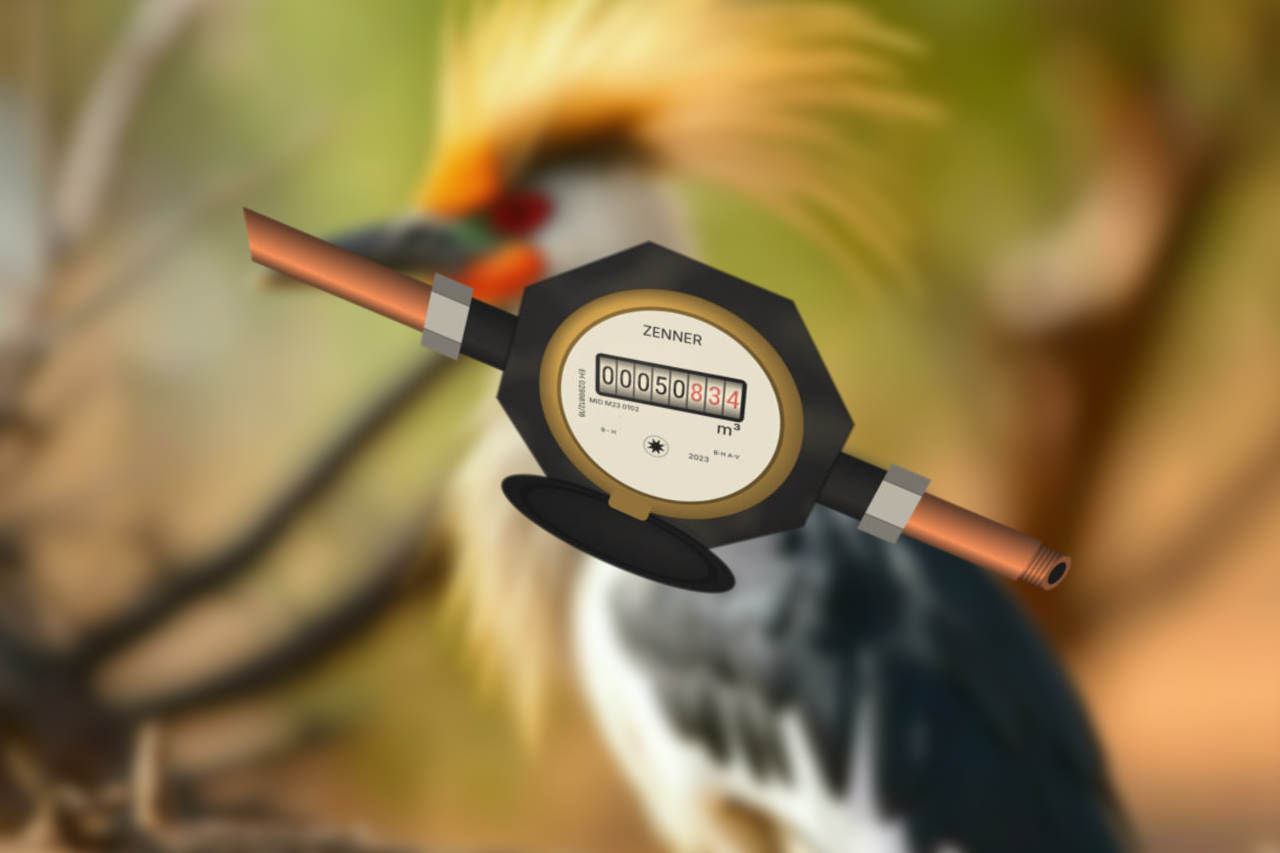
50.834 m³
